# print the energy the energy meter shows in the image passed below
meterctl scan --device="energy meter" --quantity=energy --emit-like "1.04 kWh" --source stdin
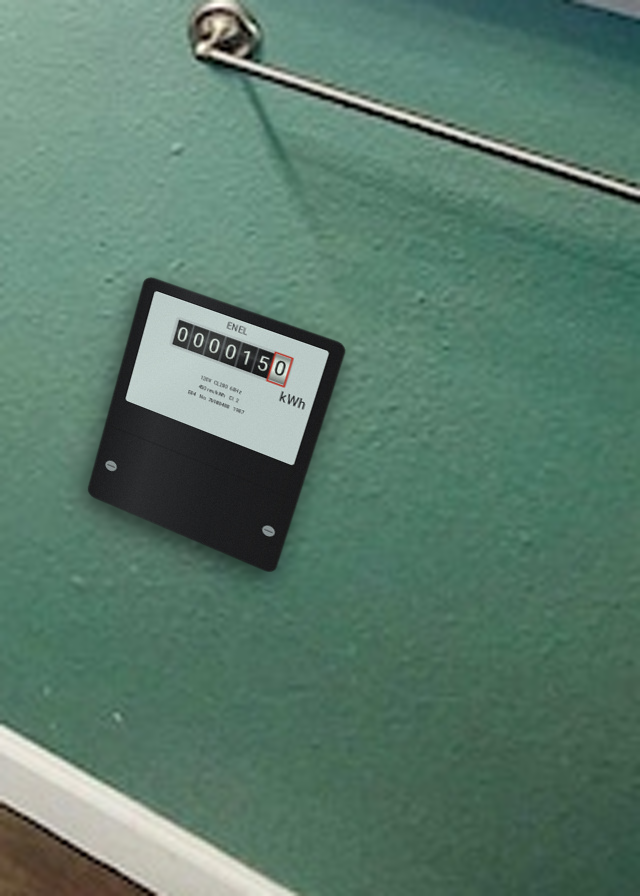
15.0 kWh
